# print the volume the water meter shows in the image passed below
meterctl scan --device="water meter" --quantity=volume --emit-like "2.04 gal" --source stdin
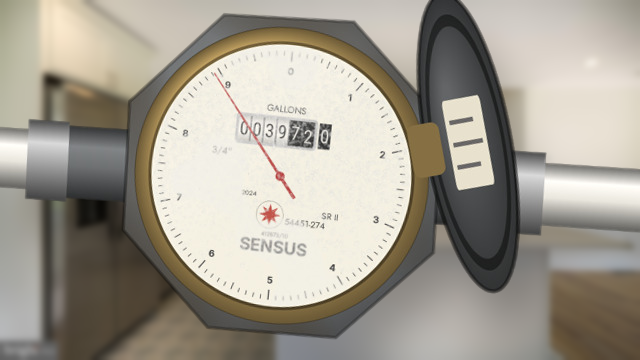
39718.9 gal
